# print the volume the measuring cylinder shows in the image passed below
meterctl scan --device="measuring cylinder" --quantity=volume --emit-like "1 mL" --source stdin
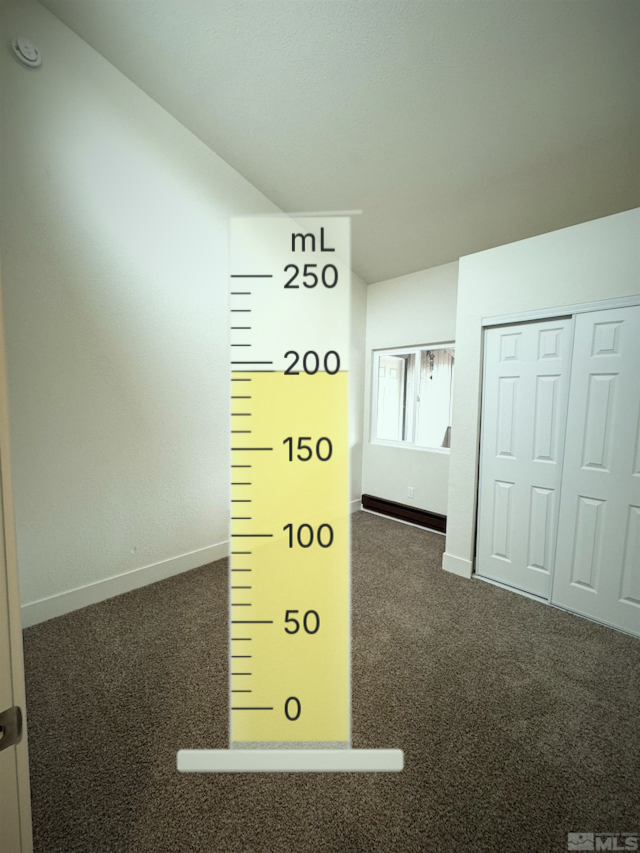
195 mL
